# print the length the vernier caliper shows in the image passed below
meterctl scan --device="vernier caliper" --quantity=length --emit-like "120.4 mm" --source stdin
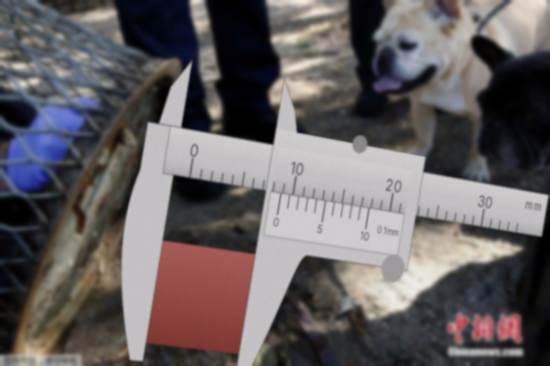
8.8 mm
